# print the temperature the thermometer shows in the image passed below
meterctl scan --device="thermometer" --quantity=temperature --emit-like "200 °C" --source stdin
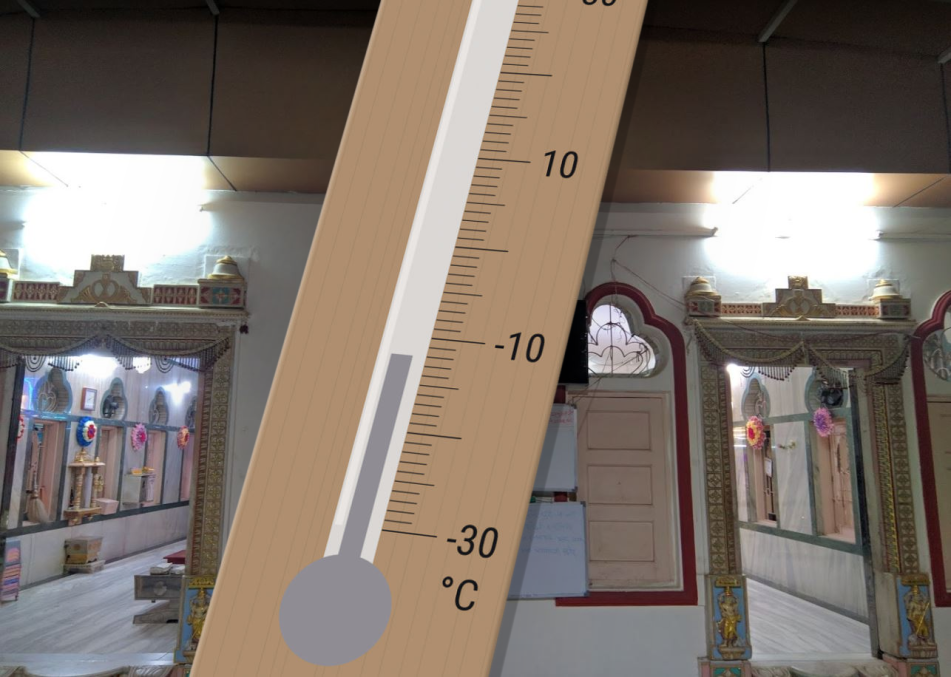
-12 °C
